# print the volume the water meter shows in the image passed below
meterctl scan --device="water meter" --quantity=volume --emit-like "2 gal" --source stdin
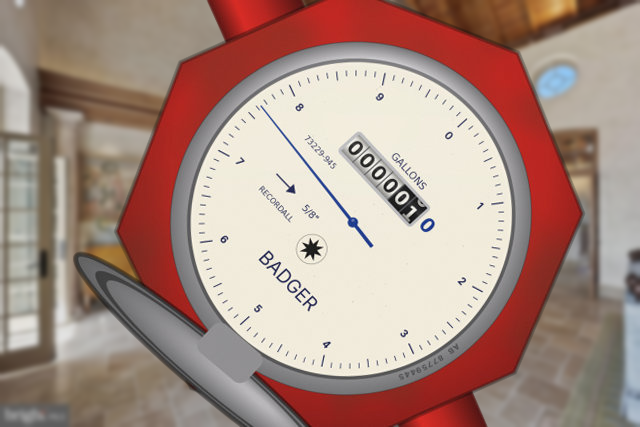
7.6 gal
